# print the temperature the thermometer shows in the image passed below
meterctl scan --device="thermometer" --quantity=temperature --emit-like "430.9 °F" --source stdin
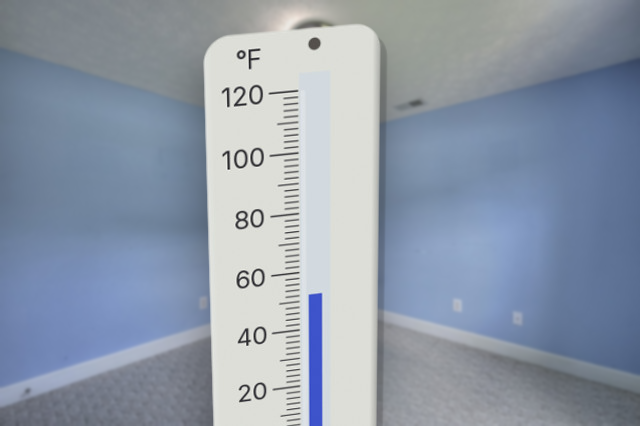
52 °F
